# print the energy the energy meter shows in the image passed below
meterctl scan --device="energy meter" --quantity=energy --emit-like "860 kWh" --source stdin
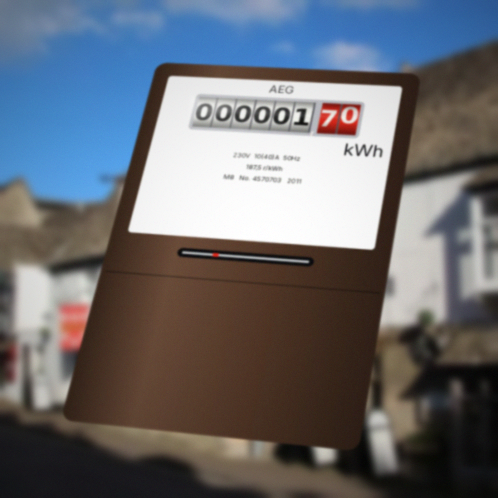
1.70 kWh
